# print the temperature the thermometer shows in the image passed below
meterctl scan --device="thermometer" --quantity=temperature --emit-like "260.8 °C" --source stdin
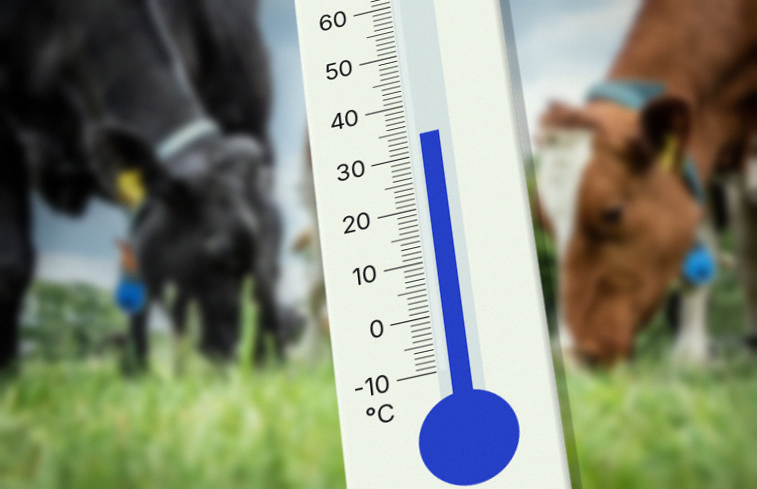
34 °C
